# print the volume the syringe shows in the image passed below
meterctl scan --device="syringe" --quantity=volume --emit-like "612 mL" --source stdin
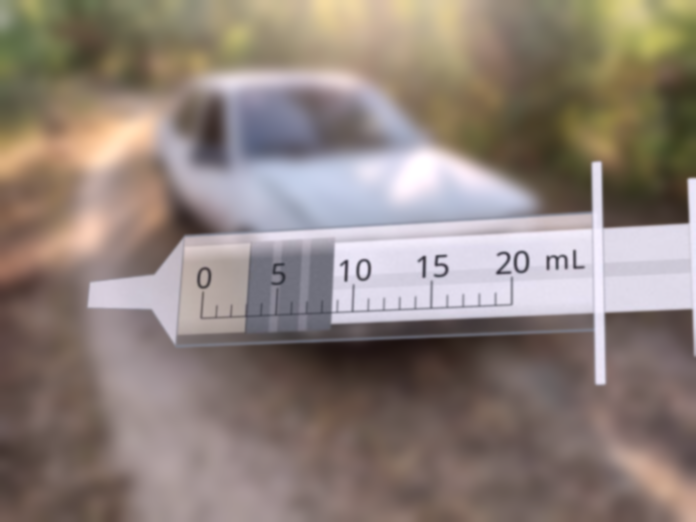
3 mL
